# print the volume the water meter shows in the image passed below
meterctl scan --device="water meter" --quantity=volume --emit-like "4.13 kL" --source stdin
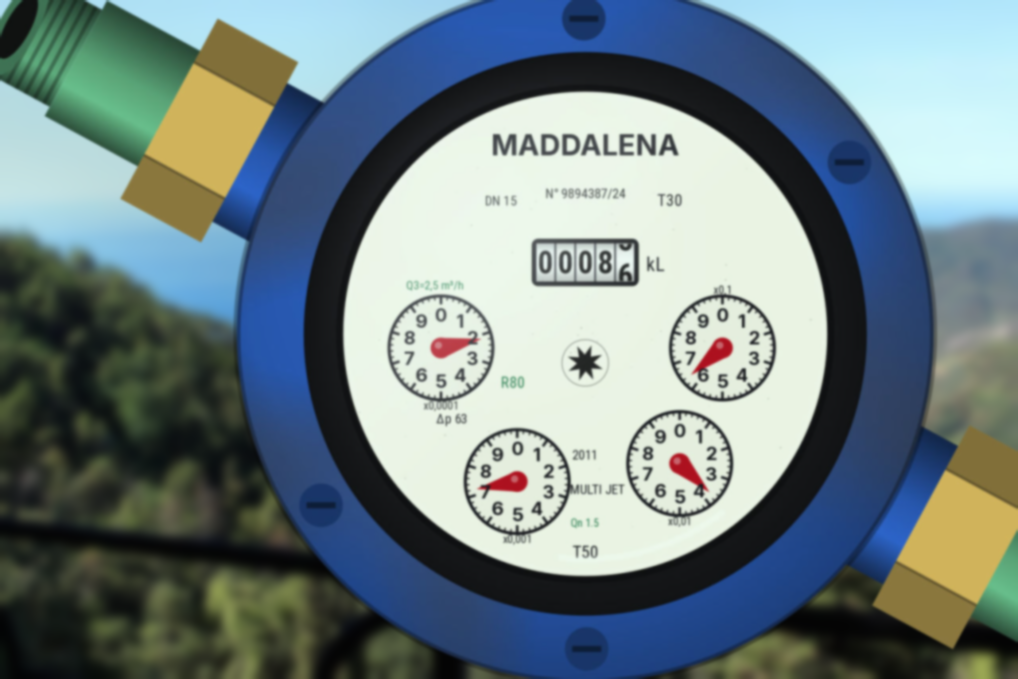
85.6372 kL
